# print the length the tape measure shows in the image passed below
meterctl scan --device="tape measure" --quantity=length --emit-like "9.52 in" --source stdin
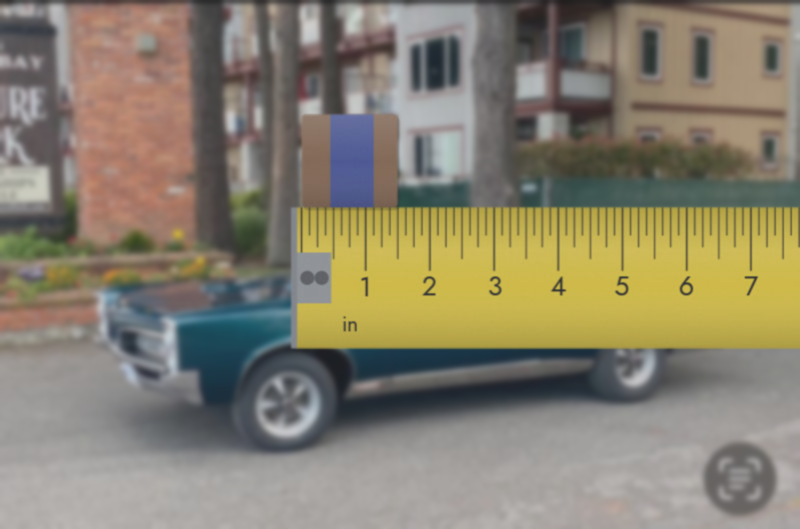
1.5 in
